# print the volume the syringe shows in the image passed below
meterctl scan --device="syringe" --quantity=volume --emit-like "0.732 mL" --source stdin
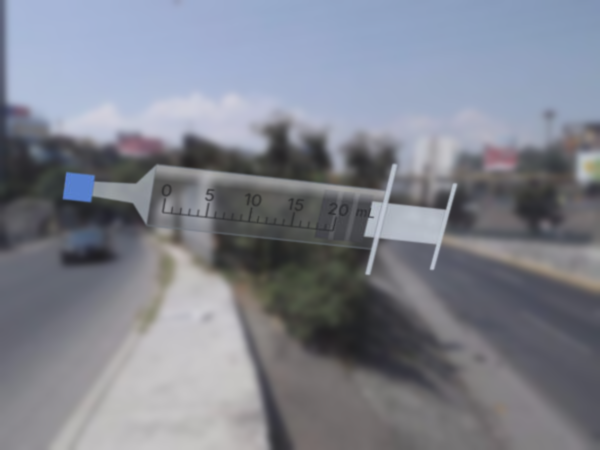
18 mL
